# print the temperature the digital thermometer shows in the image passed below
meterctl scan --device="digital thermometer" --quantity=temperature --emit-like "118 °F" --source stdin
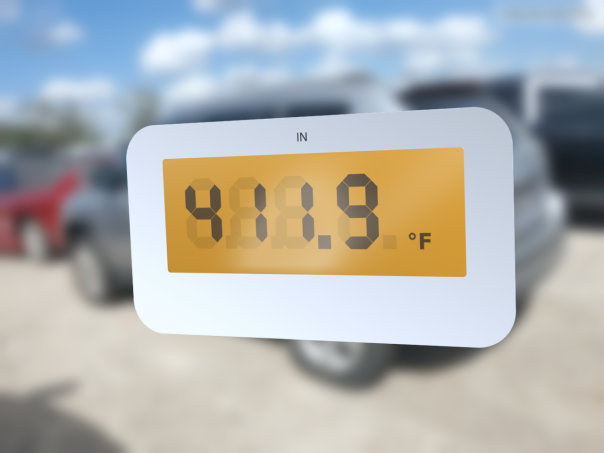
411.9 °F
